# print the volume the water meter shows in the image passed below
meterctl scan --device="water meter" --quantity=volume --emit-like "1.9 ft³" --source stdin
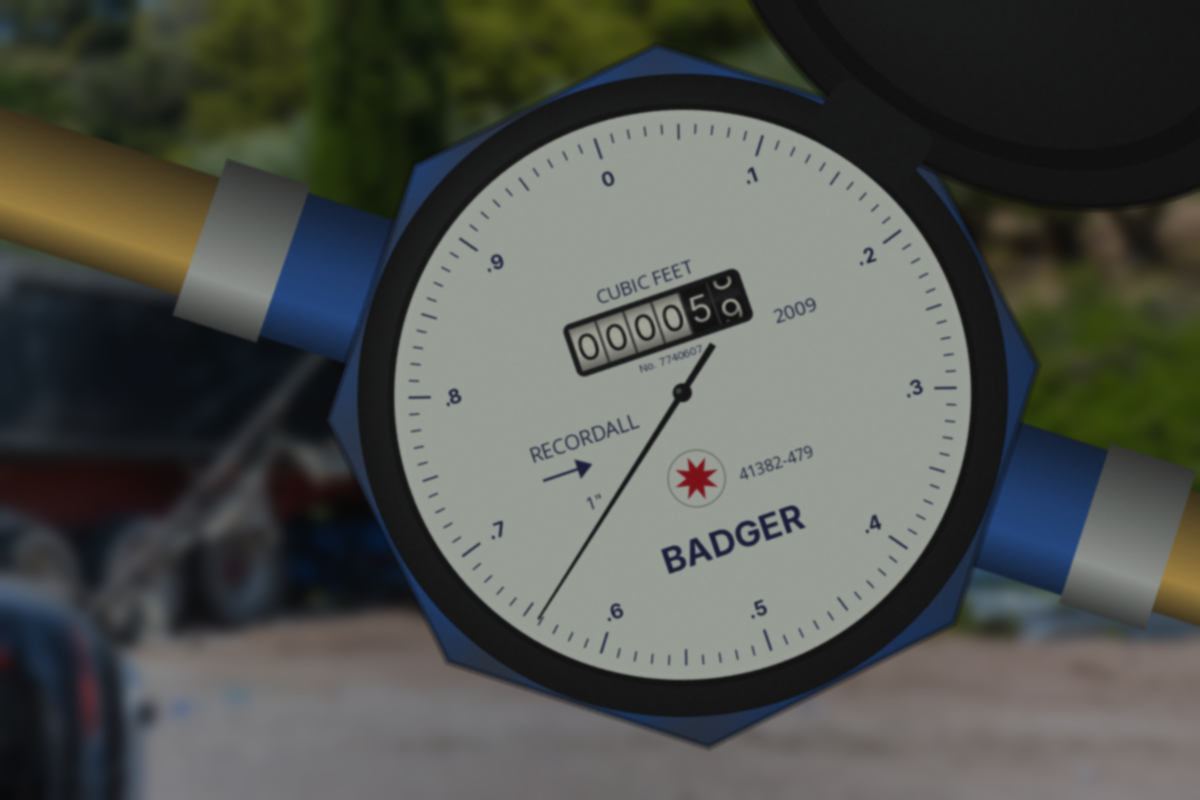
58.64 ft³
